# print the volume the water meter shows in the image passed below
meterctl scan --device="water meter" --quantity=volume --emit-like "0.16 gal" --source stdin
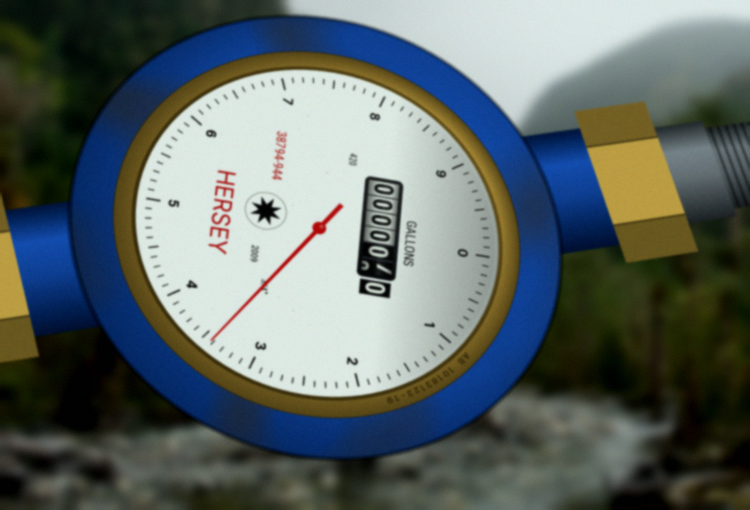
73.4 gal
